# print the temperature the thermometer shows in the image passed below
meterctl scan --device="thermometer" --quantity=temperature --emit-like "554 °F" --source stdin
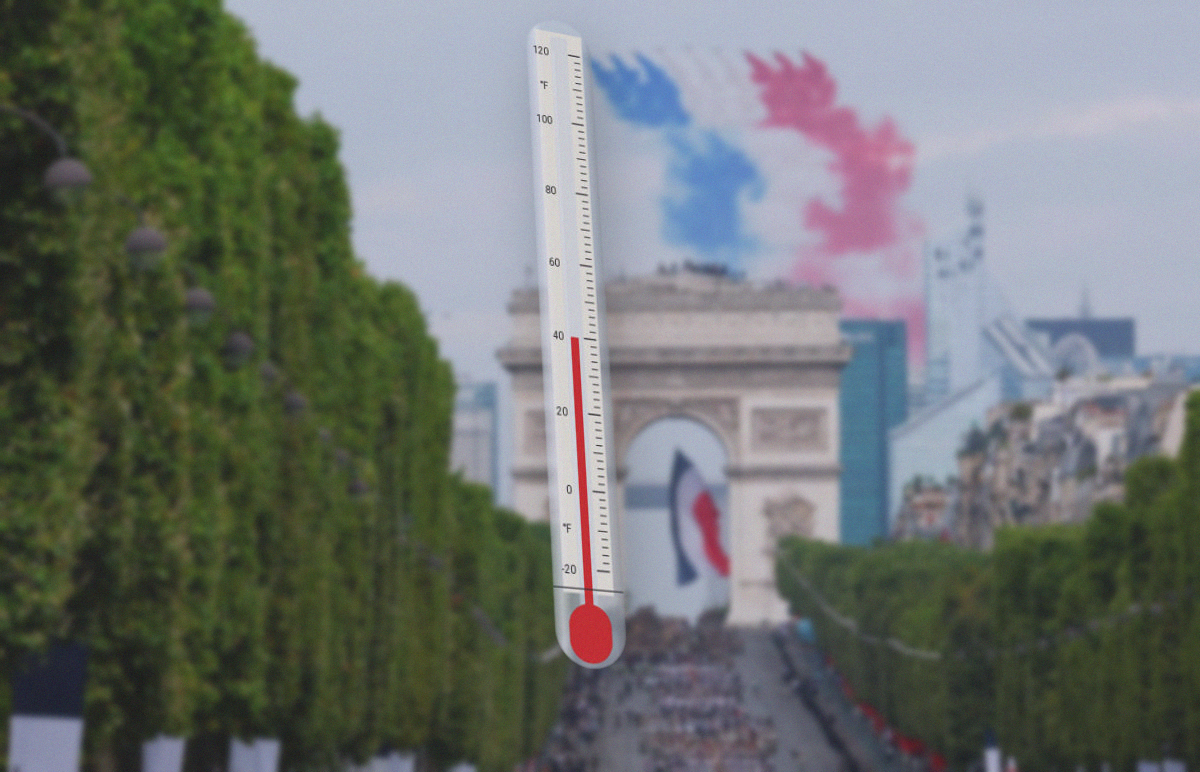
40 °F
